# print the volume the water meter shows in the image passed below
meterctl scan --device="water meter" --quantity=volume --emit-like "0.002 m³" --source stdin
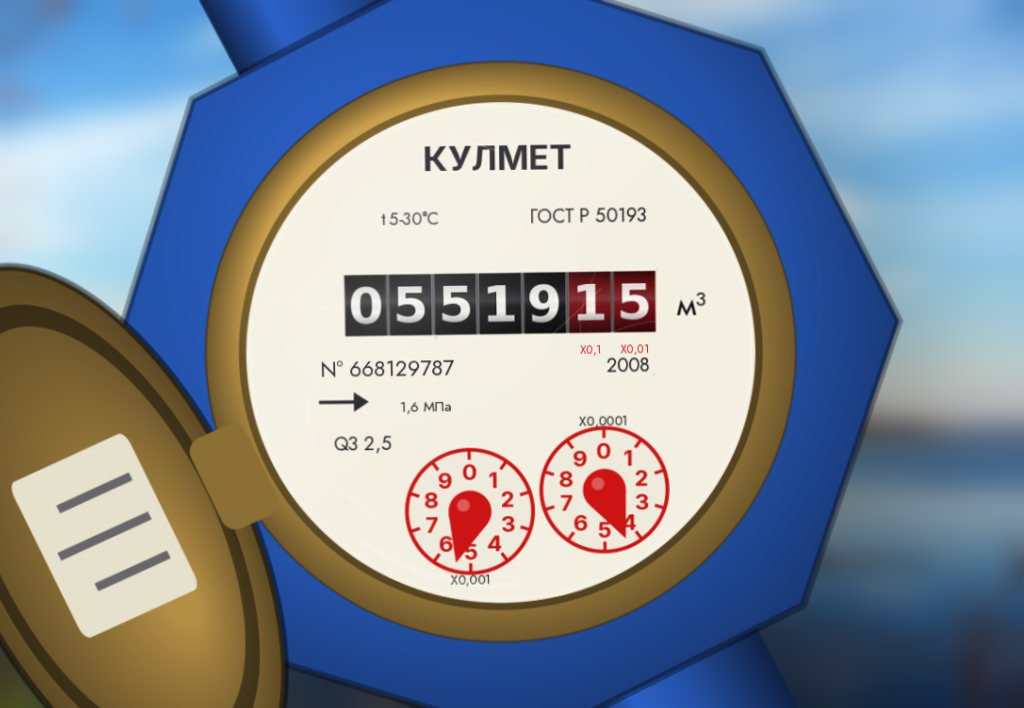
5519.1554 m³
